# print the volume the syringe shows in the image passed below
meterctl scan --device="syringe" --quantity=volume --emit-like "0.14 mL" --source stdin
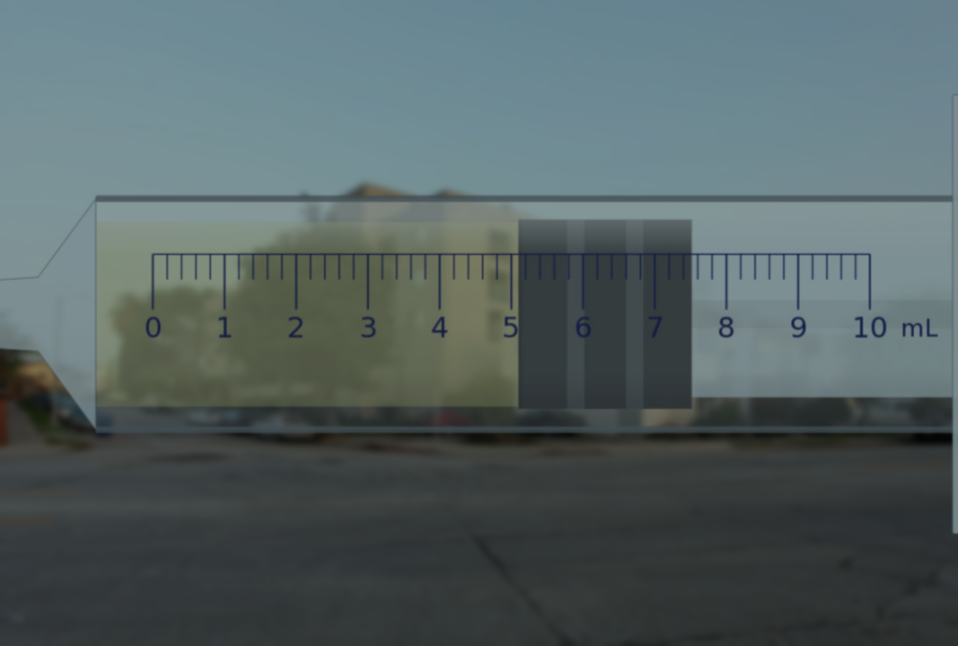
5.1 mL
